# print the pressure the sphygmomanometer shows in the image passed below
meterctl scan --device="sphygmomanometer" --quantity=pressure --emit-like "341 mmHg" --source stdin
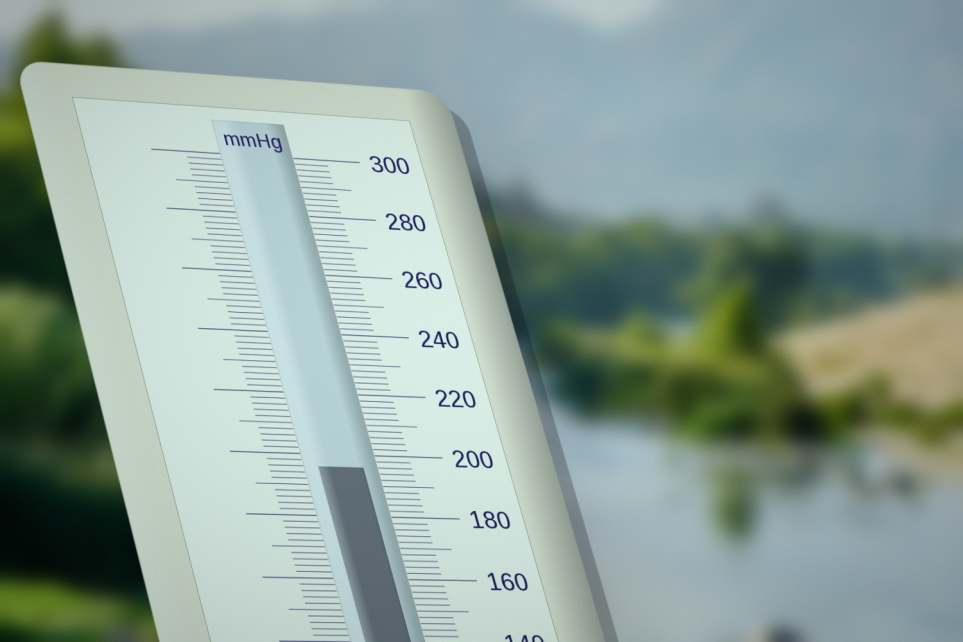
196 mmHg
